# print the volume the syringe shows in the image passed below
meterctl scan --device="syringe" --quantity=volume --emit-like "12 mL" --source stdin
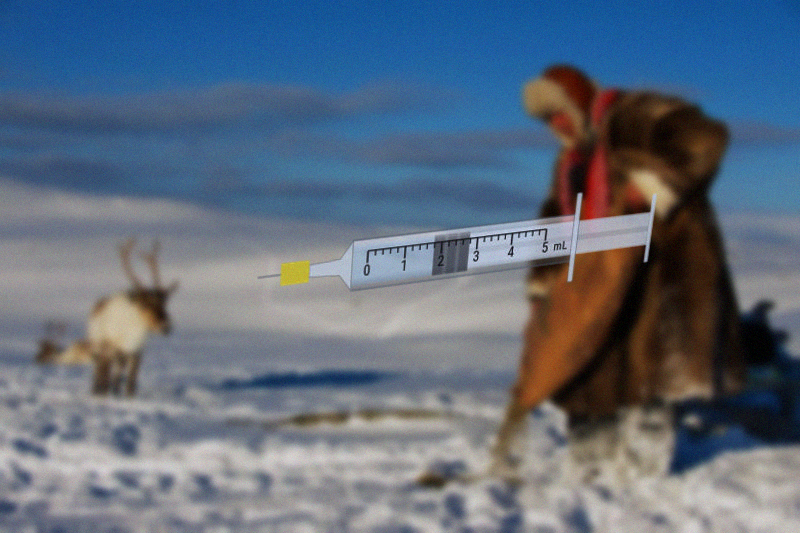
1.8 mL
